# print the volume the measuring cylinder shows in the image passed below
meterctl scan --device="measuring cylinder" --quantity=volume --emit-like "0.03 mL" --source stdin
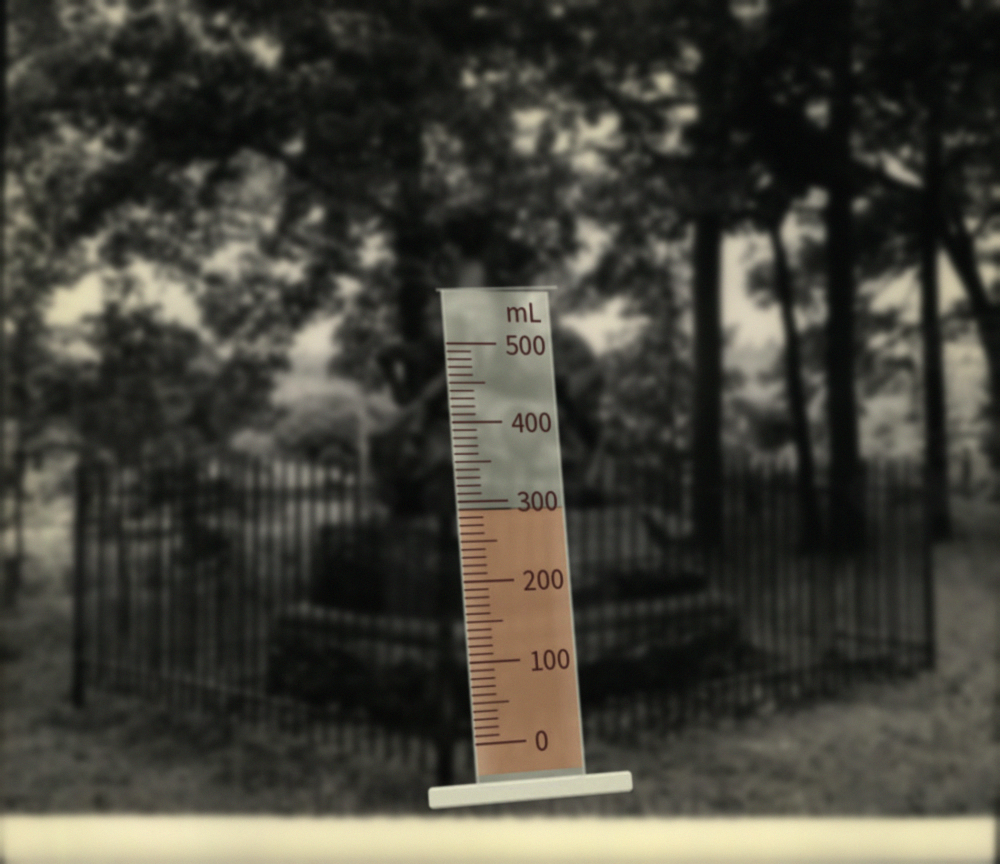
290 mL
